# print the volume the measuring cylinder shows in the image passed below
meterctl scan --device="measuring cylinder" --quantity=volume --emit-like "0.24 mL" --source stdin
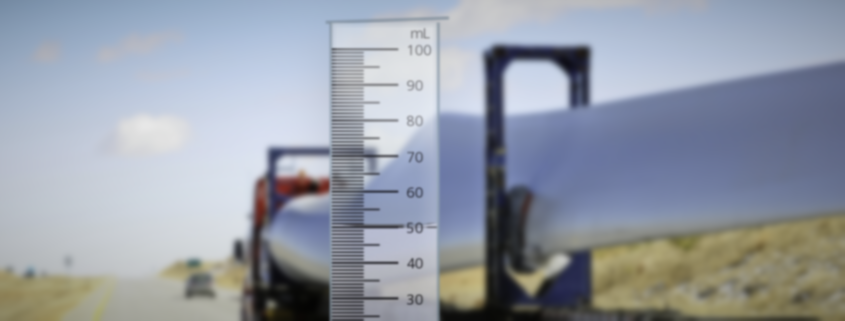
50 mL
